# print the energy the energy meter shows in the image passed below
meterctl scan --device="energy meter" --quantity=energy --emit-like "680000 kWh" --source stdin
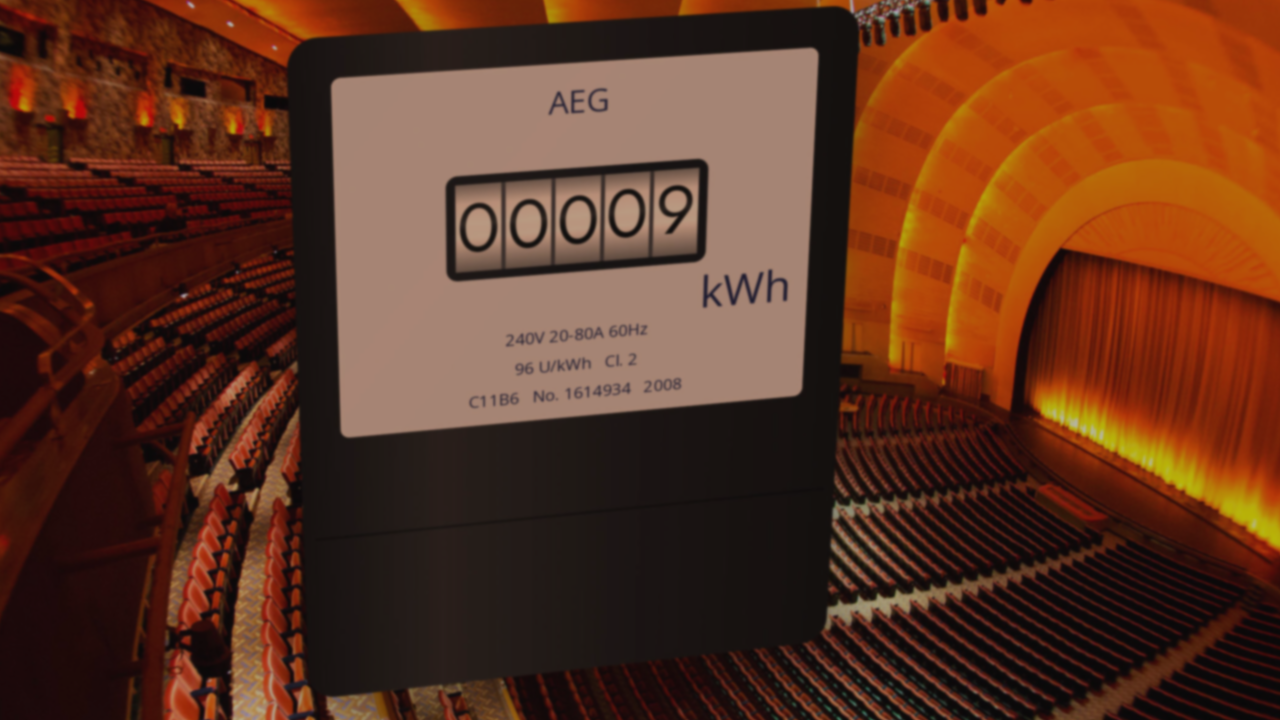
9 kWh
